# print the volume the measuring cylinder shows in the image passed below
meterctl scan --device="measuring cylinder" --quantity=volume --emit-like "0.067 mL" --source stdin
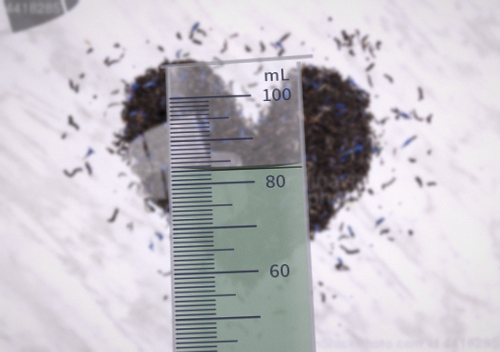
83 mL
